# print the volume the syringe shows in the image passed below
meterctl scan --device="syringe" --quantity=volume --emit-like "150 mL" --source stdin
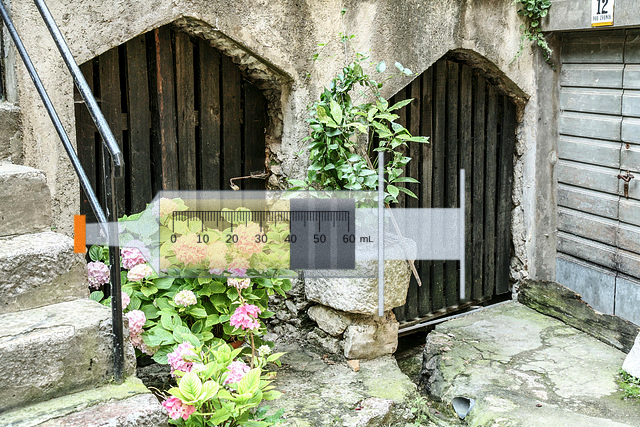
40 mL
